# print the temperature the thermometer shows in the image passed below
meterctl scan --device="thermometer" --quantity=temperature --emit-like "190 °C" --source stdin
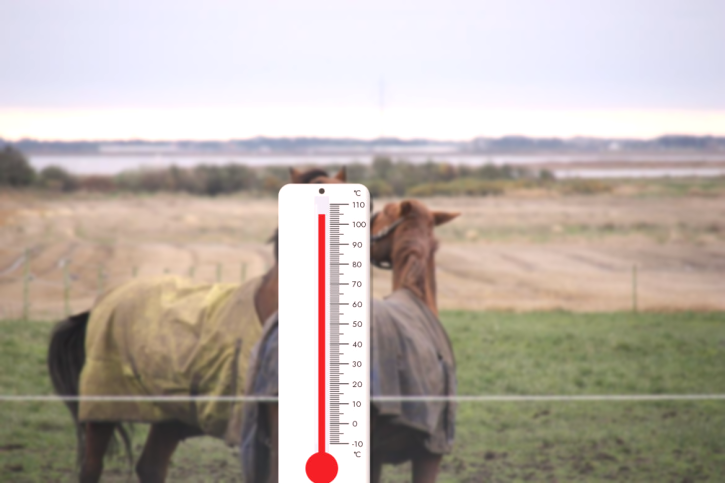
105 °C
